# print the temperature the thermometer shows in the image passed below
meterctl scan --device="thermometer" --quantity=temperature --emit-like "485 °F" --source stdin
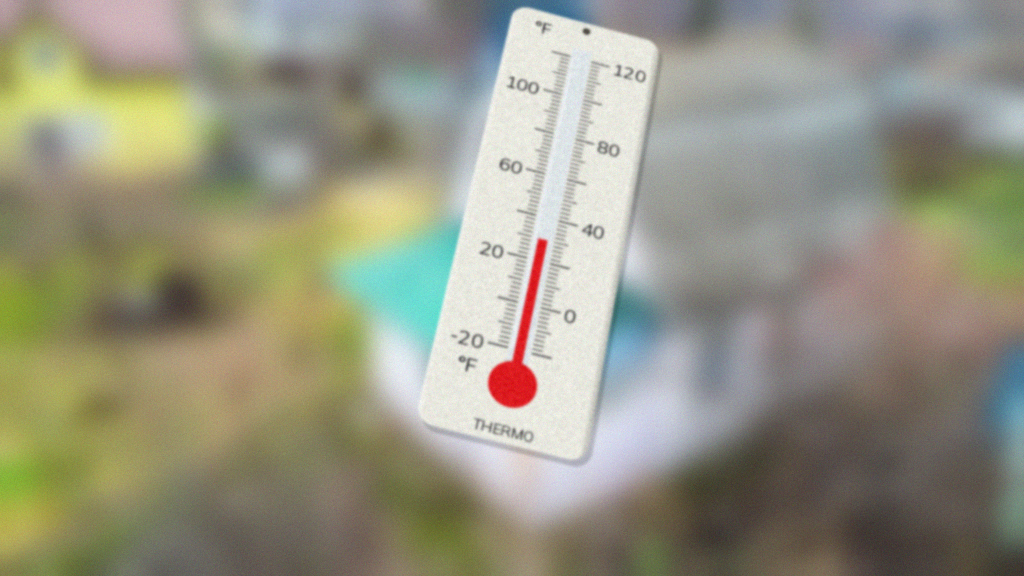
30 °F
